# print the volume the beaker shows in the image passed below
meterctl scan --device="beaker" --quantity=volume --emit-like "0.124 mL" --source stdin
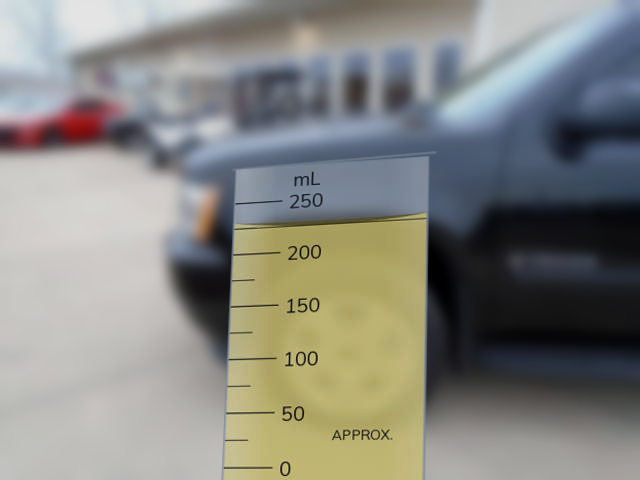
225 mL
